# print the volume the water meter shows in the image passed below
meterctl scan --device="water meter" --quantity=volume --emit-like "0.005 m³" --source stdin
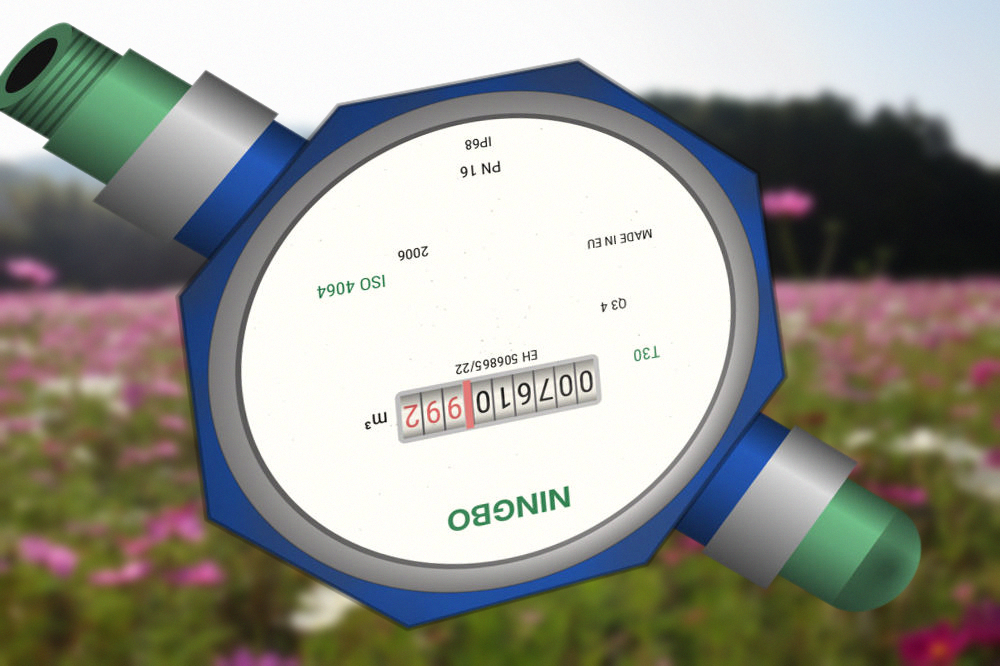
7610.992 m³
